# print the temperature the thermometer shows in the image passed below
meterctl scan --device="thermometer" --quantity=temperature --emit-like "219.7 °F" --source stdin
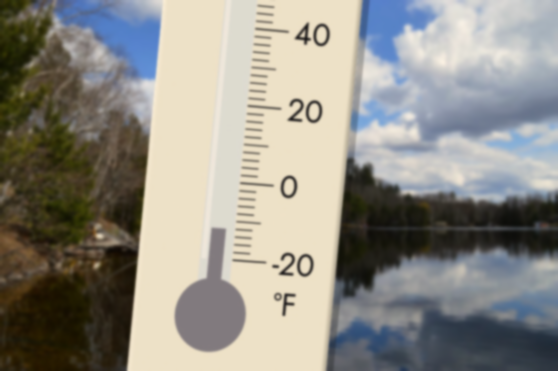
-12 °F
